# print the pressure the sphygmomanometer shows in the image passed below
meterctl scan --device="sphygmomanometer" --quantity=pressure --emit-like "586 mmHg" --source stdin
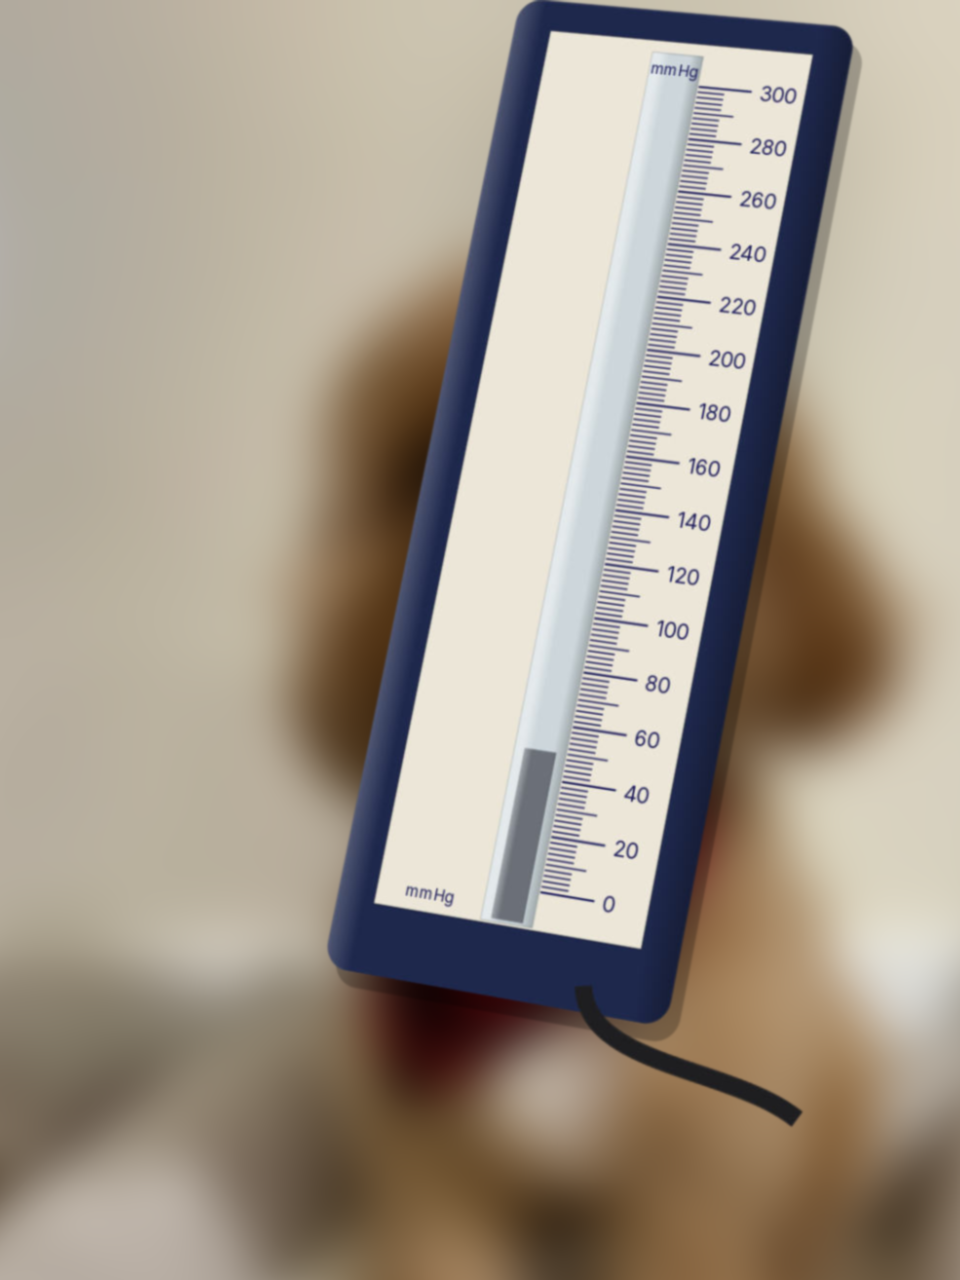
50 mmHg
